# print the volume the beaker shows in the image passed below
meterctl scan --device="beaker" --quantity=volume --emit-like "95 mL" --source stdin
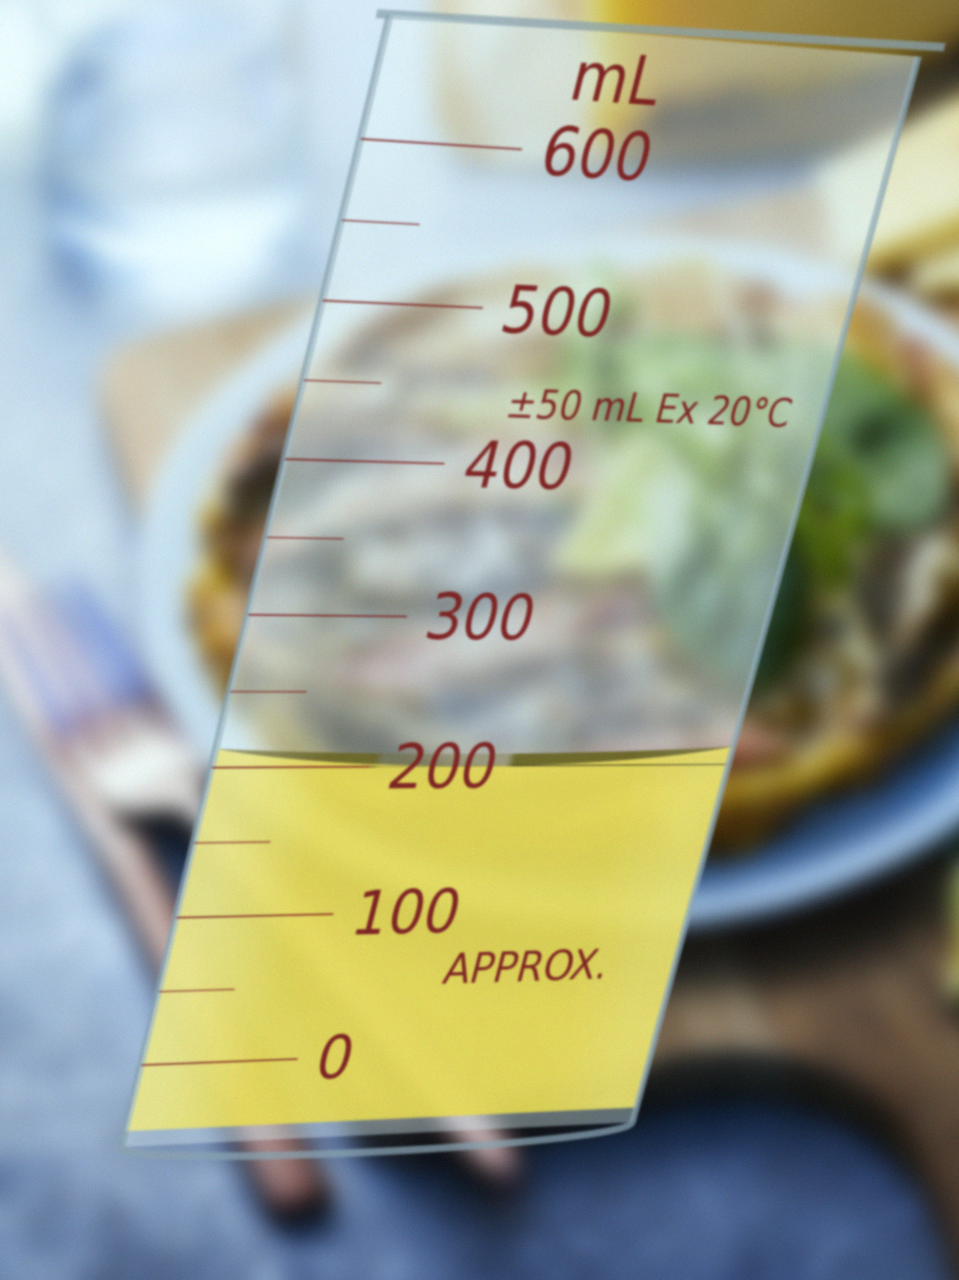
200 mL
